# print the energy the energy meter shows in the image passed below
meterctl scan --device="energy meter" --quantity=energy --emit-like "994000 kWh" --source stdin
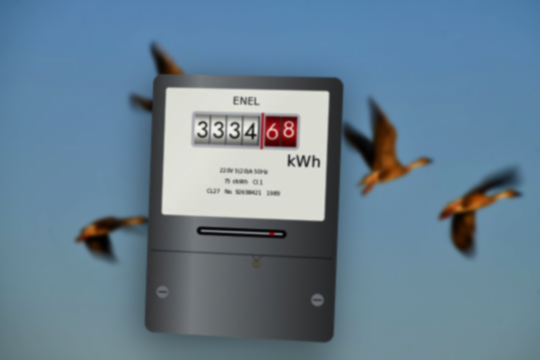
3334.68 kWh
